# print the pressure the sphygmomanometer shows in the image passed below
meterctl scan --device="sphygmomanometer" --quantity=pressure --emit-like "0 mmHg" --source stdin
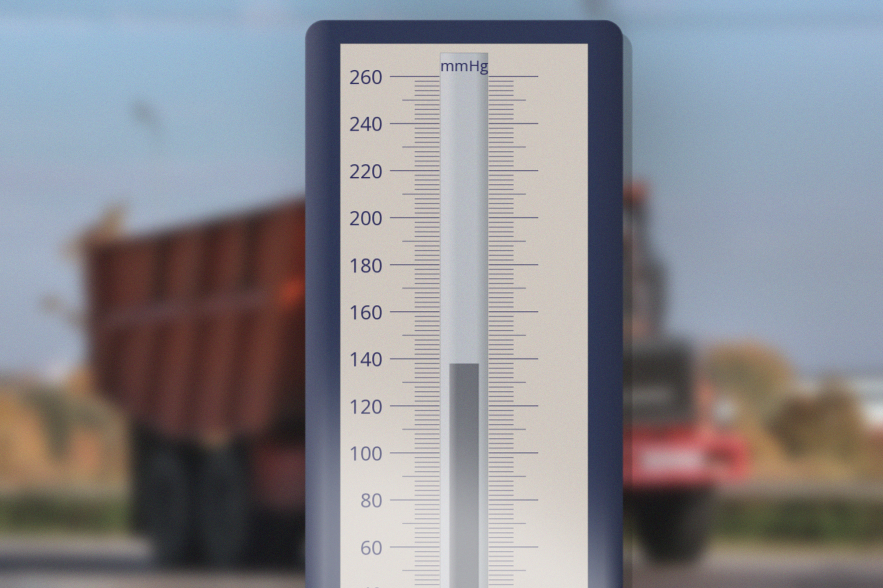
138 mmHg
